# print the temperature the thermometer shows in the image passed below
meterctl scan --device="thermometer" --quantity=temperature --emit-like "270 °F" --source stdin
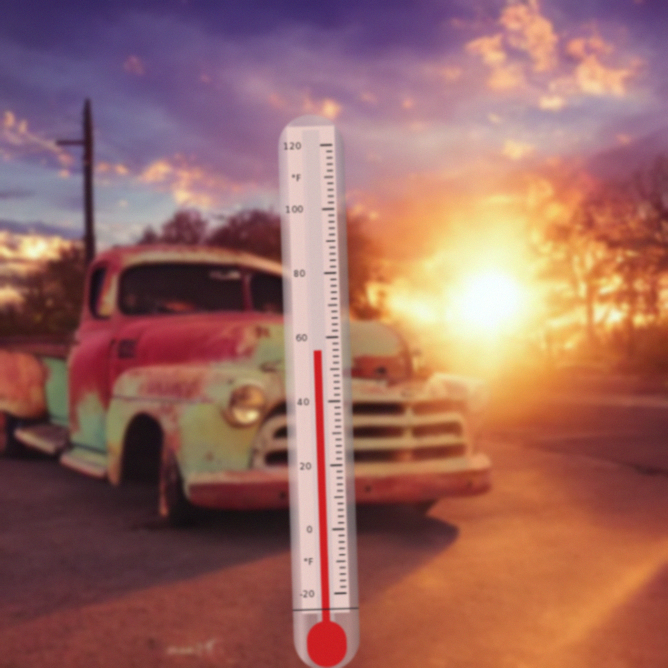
56 °F
